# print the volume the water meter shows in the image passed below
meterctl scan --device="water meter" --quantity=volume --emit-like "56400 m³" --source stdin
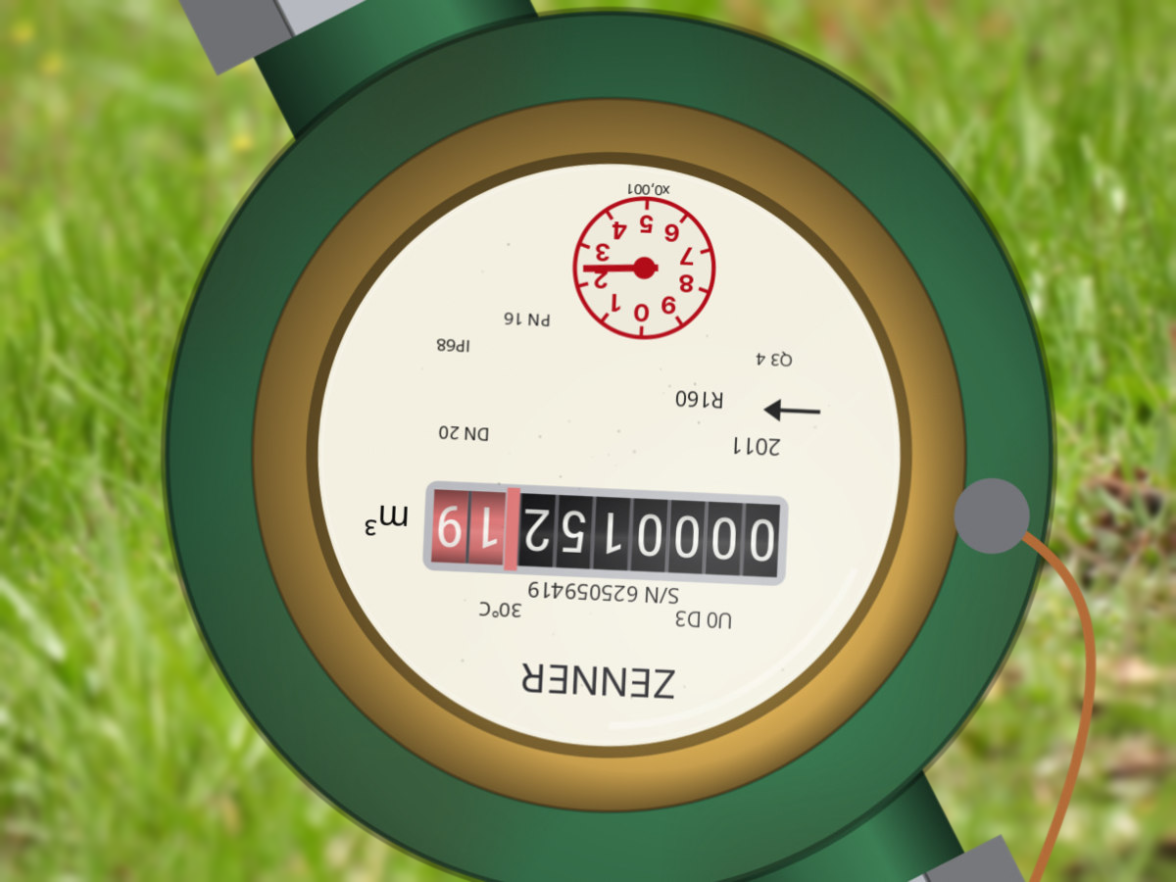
152.192 m³
